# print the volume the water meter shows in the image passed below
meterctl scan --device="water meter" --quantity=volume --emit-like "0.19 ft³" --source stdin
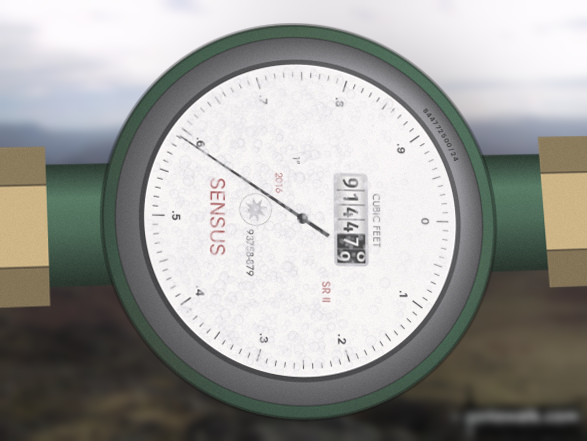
914478.59 ft³
